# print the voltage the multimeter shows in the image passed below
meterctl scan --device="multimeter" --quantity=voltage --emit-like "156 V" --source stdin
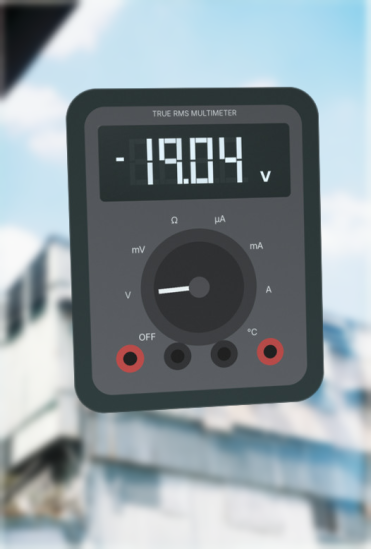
-19.04 V
